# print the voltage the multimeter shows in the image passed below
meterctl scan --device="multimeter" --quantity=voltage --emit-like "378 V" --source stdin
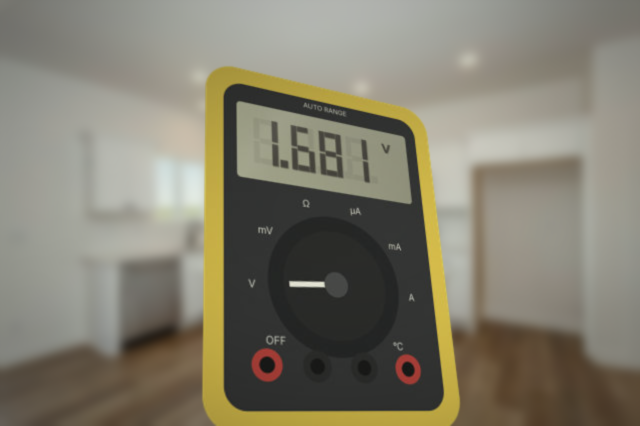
1.681 V
